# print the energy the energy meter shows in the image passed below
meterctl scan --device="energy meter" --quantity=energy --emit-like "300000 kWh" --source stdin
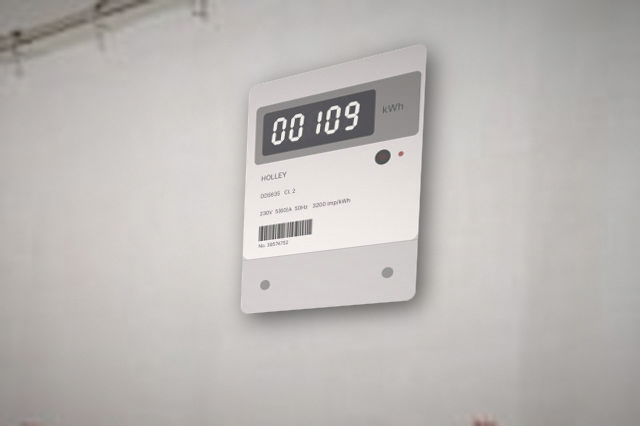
109 kWh
